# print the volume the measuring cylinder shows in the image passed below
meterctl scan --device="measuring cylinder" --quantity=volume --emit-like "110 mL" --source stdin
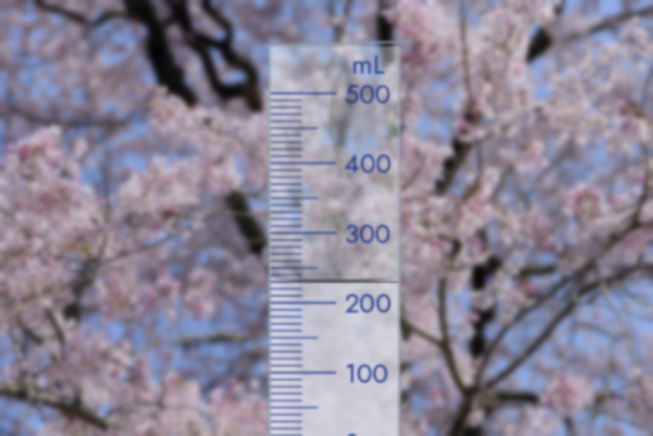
230 mL
